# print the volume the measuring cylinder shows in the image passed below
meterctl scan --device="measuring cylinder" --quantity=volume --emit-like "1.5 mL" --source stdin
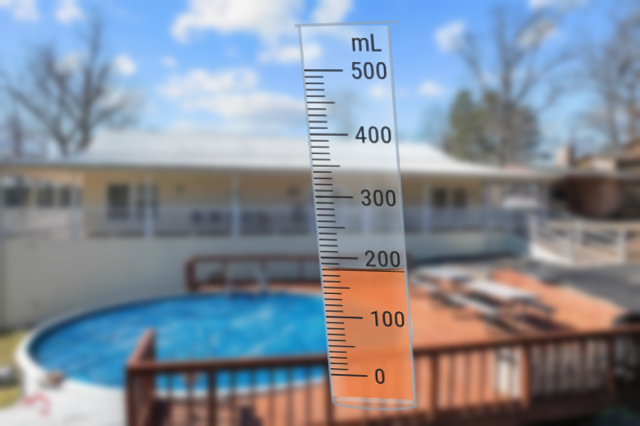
180 mL
